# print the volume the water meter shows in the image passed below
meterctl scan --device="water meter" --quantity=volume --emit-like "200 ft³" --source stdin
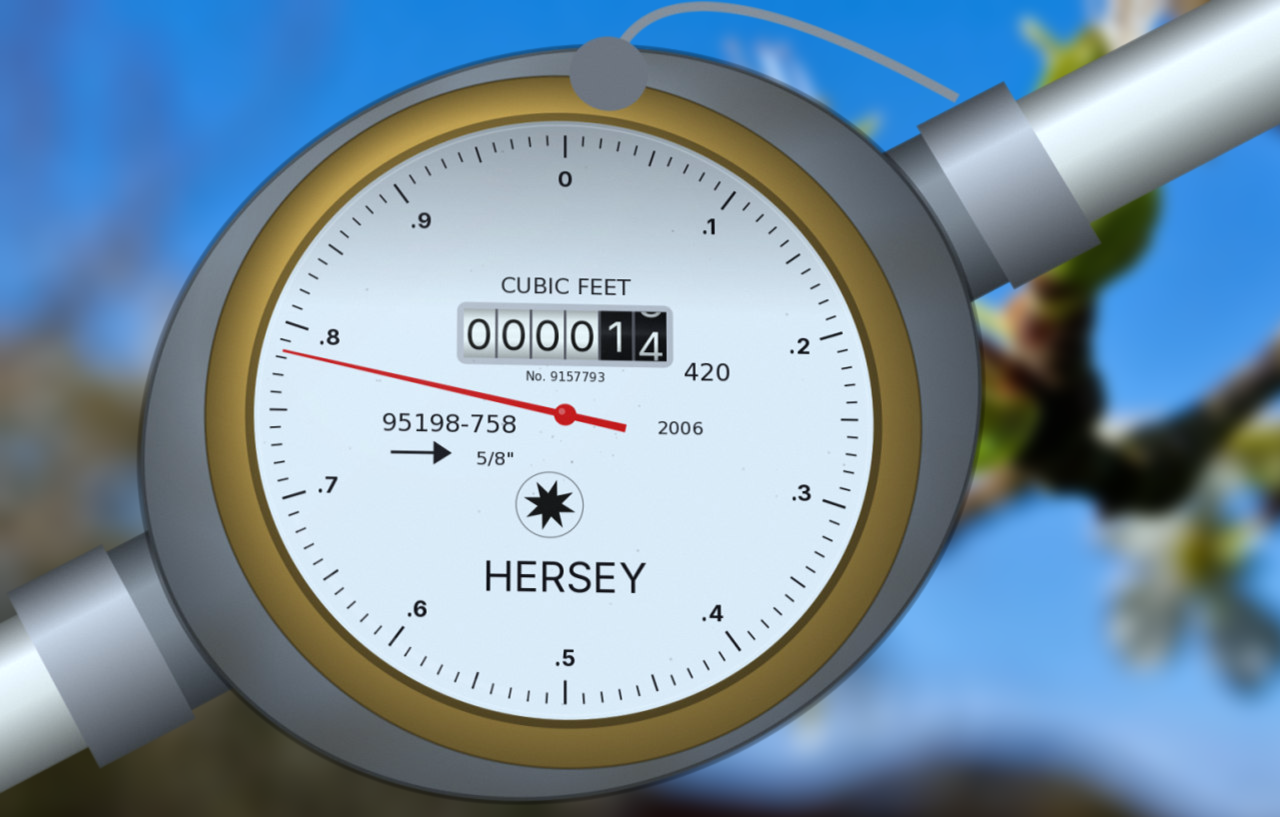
13.78 ft³
